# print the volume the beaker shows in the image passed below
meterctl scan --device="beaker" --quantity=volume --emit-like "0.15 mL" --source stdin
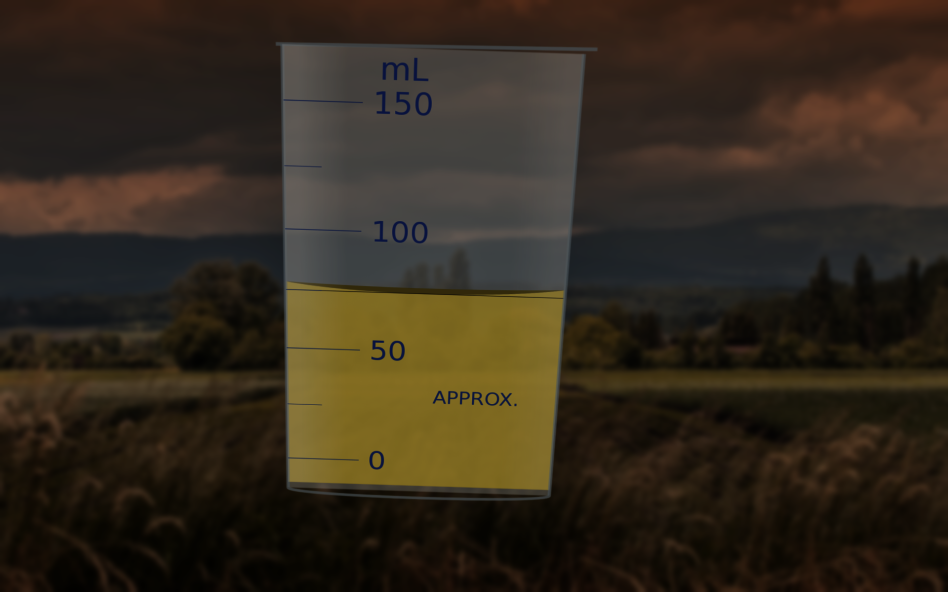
75 mL
